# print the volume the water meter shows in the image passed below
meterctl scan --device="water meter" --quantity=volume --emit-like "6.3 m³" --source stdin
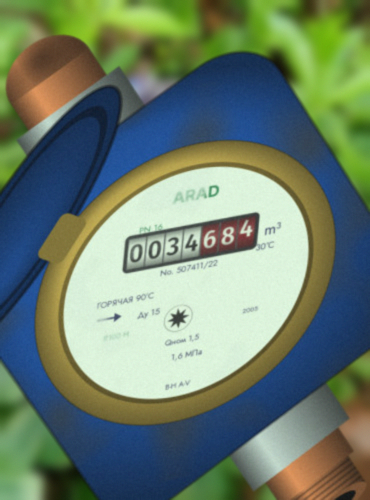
34.684 m³
